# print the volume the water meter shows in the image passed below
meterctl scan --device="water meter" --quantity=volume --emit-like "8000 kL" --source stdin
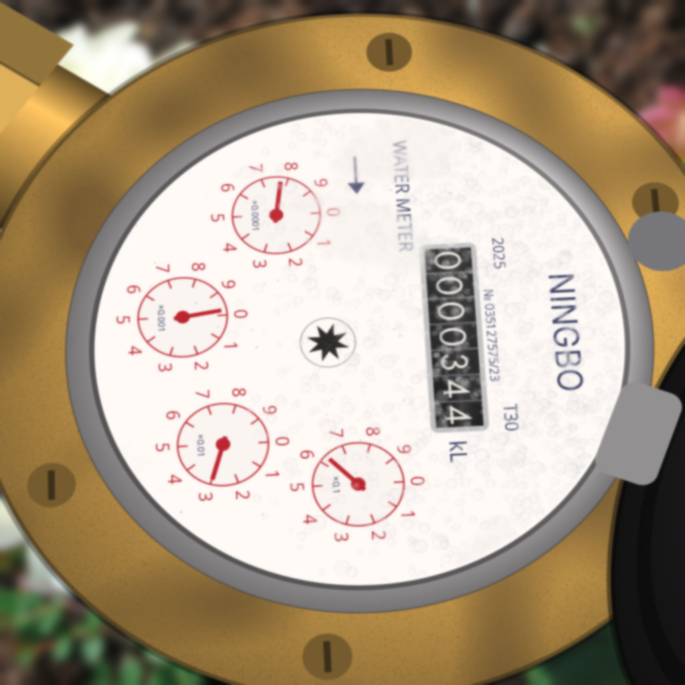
344.6297 kL
